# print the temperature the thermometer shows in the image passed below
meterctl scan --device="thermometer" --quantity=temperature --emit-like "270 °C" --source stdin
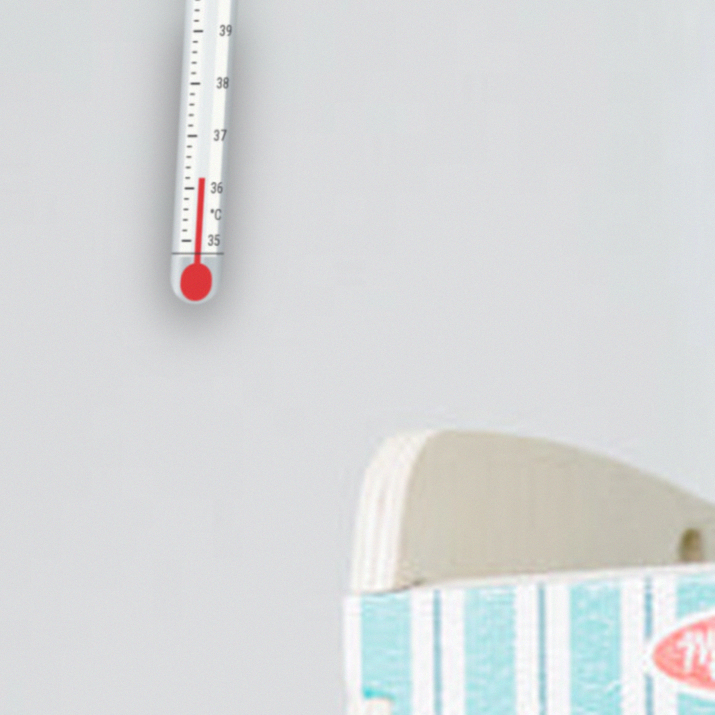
36.2 °C
